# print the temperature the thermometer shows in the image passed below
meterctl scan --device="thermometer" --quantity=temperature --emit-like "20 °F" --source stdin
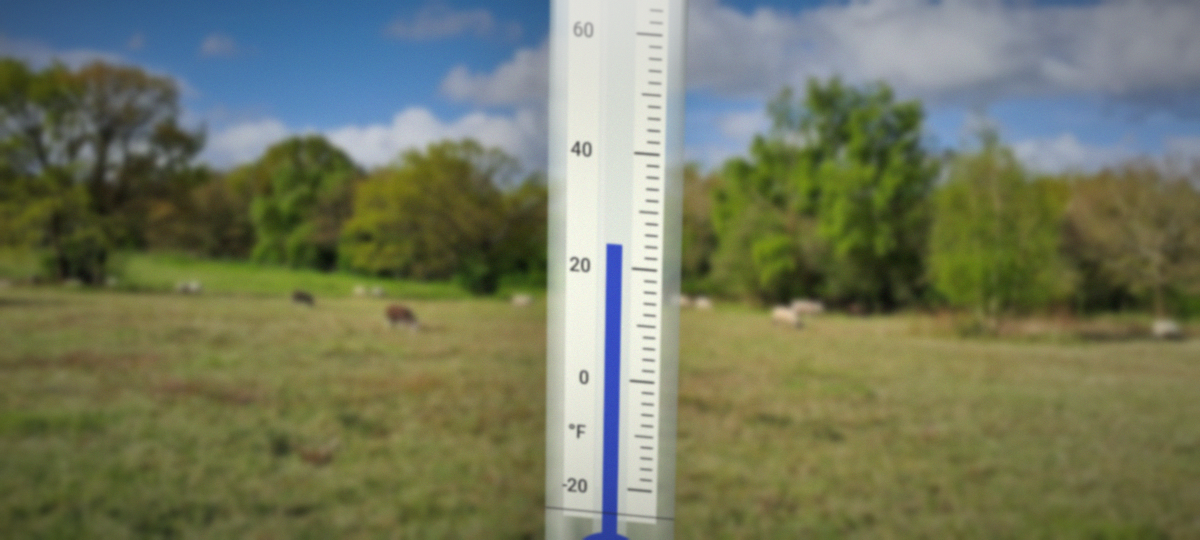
24 °F
